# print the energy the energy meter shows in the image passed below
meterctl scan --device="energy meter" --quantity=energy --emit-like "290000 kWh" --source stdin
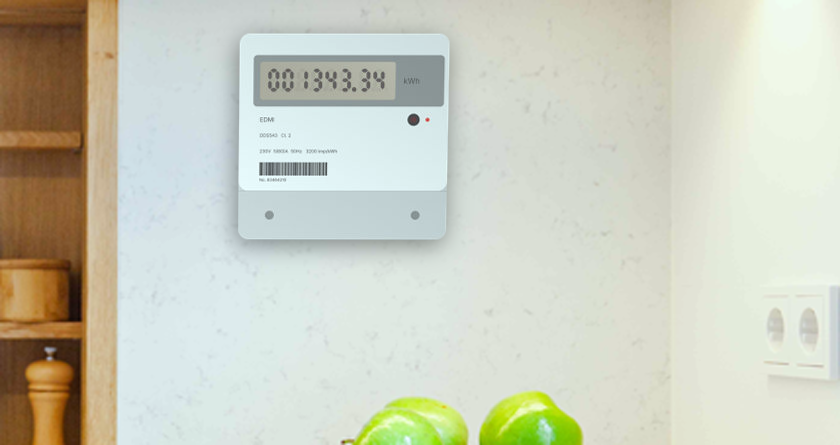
1343.34 kWh
